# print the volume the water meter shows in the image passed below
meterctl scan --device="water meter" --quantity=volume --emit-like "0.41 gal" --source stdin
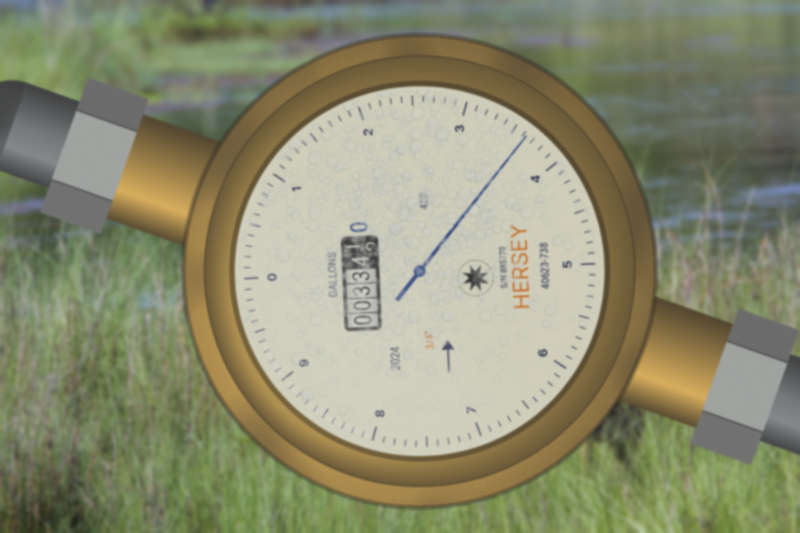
33413.6 gal
